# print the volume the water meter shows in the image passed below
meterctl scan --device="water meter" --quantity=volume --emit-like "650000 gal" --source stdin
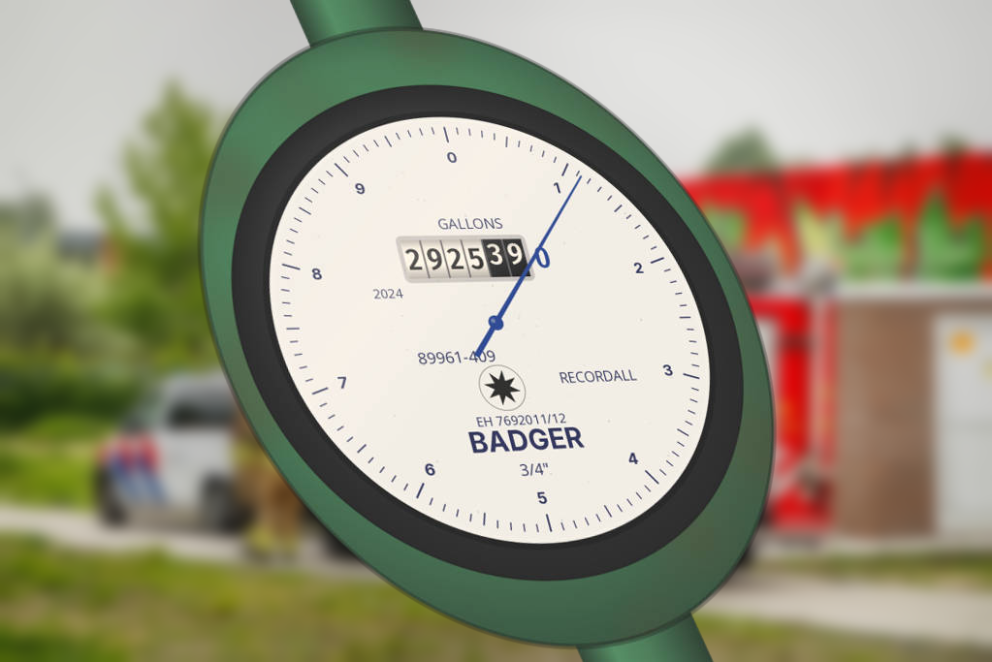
2925391.1 gal
